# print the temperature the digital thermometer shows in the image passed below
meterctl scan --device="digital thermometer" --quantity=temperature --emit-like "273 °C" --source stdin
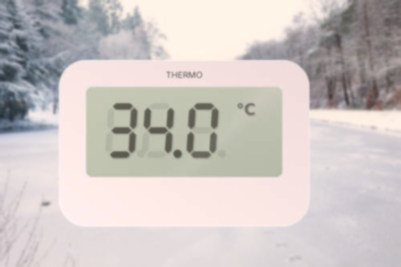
34.0 °C
